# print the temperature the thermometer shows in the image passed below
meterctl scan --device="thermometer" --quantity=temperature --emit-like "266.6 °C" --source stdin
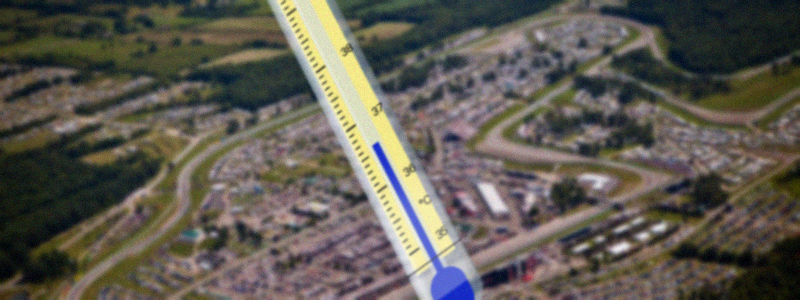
36.6 °C
